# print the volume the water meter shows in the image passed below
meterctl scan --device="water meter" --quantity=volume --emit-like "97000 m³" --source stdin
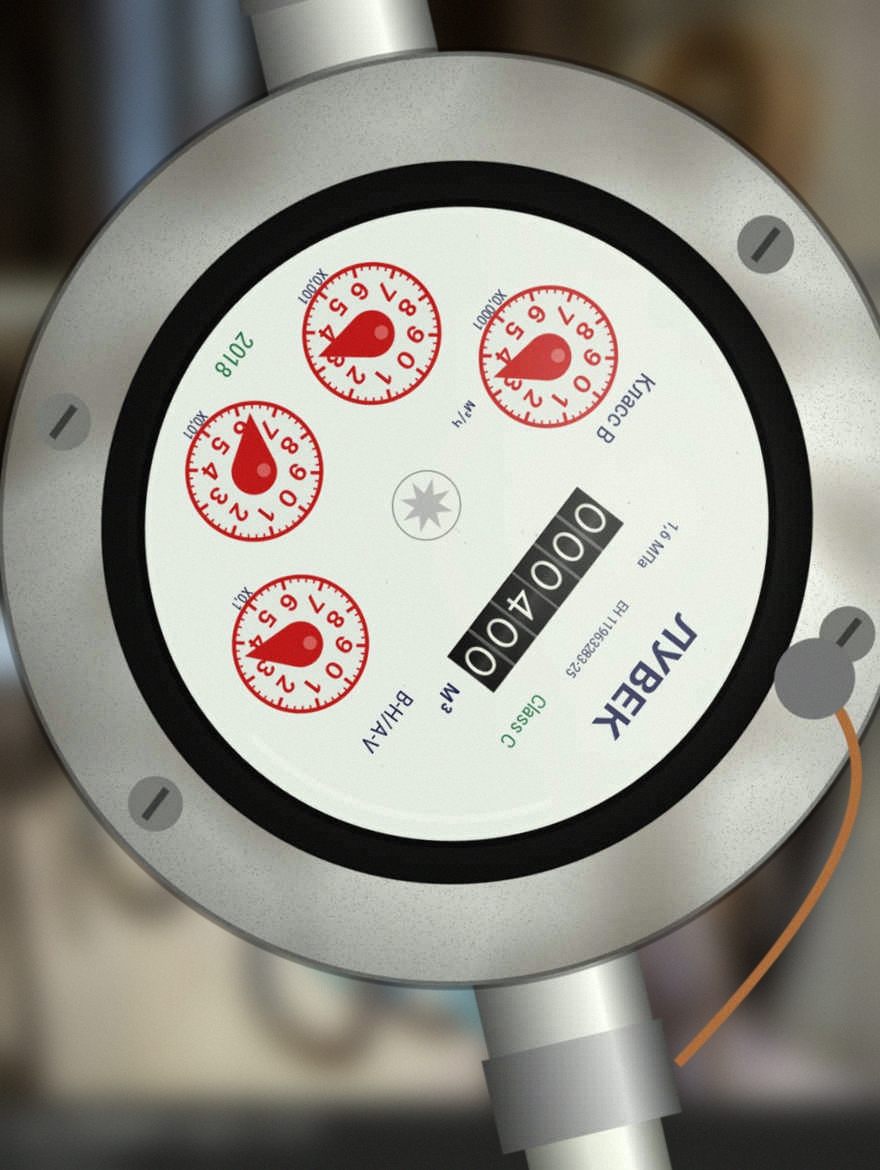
400.3633 m³
